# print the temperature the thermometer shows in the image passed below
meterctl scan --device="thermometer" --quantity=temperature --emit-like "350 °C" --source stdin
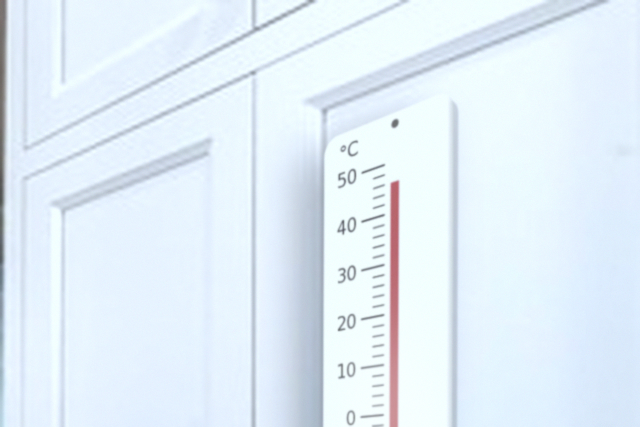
46 °C
